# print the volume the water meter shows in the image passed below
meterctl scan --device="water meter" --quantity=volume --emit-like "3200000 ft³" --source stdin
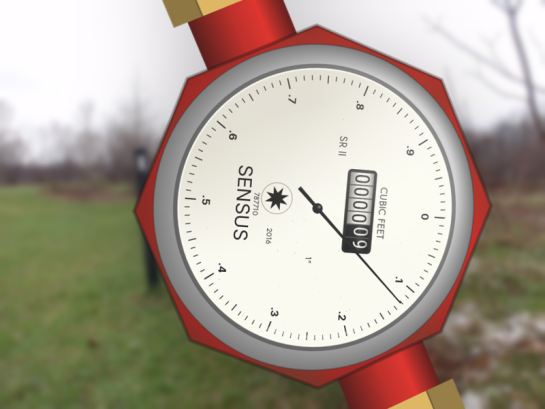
9.12 ft³
